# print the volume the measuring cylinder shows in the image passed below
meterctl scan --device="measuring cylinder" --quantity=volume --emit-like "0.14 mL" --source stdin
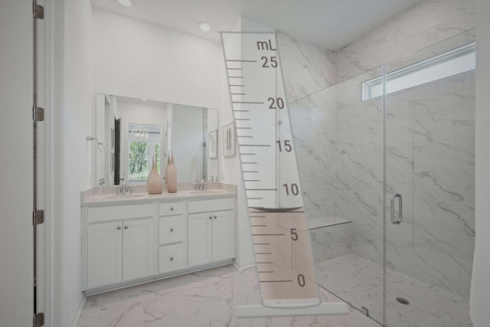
7.5 mL
